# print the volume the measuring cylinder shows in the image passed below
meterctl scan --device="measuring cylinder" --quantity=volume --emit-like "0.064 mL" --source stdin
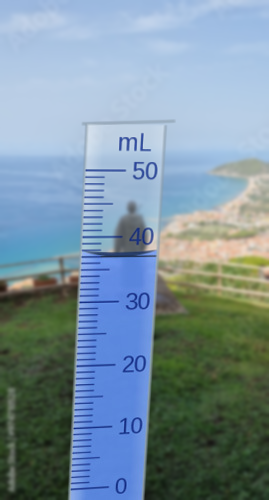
37 mL
